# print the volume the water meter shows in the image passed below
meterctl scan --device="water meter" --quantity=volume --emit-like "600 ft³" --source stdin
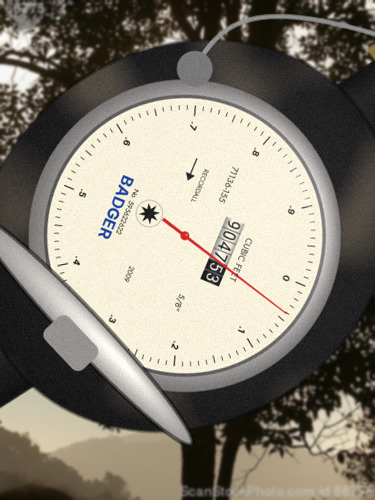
904753.04 ft³
